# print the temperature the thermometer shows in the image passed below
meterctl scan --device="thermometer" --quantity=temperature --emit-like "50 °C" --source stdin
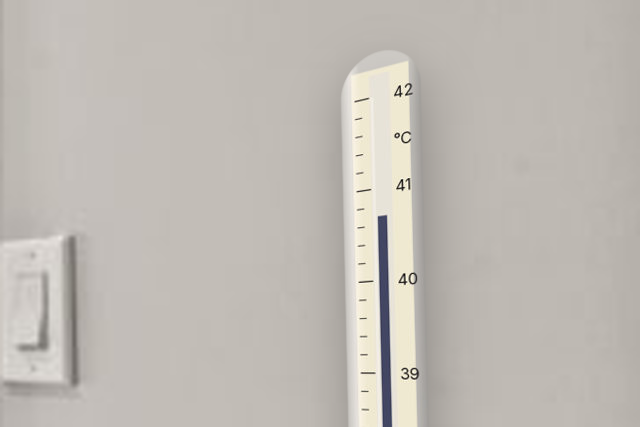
40.7 °C
